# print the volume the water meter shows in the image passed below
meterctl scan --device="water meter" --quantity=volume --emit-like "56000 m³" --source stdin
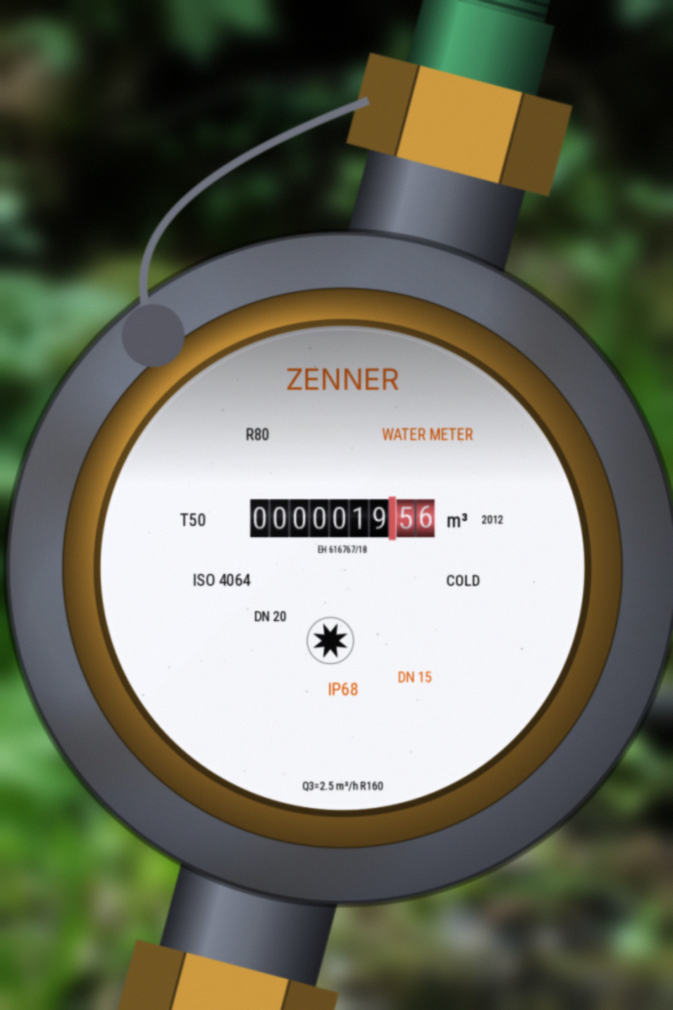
19.56 m³
